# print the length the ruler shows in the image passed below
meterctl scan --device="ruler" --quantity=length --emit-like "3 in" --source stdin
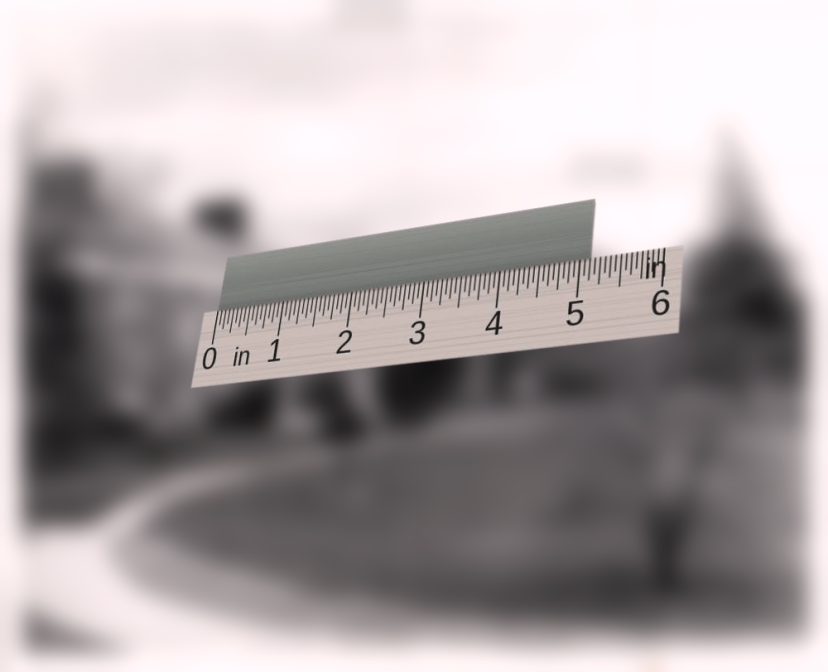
5.125 in
